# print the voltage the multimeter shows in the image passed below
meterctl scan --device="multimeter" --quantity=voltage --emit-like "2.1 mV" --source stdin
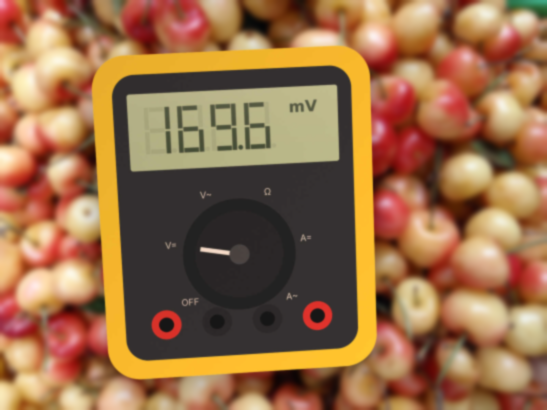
169.6 mV
